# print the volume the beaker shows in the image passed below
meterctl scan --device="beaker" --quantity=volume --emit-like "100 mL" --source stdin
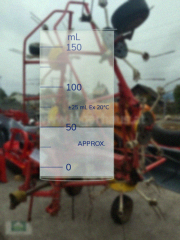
50 mL
